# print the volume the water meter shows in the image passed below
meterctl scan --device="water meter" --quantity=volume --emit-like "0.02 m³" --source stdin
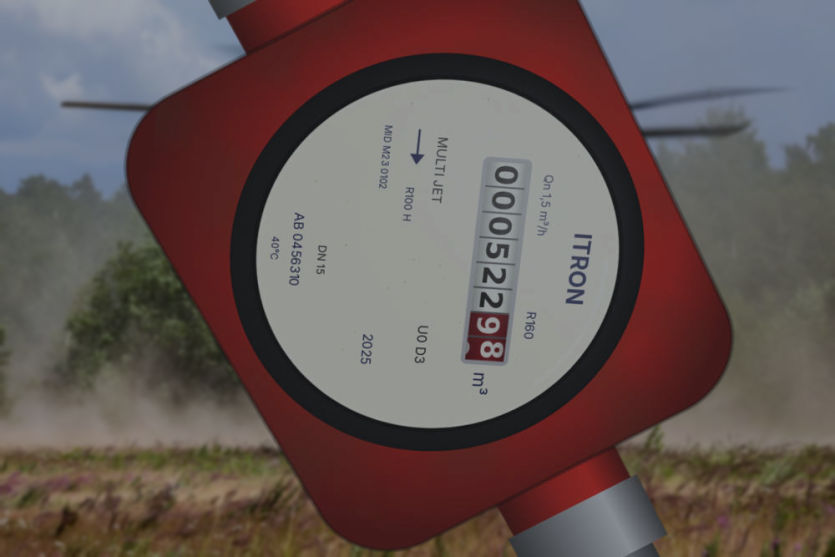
522.98 m³
